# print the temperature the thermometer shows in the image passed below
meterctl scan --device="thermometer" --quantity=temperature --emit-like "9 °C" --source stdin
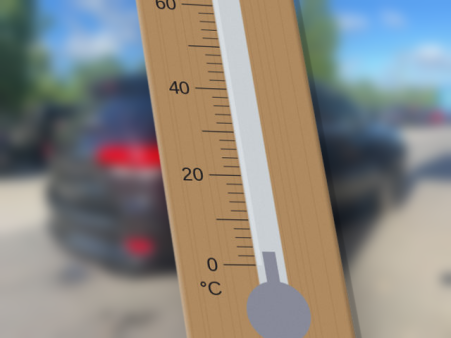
3 °C
